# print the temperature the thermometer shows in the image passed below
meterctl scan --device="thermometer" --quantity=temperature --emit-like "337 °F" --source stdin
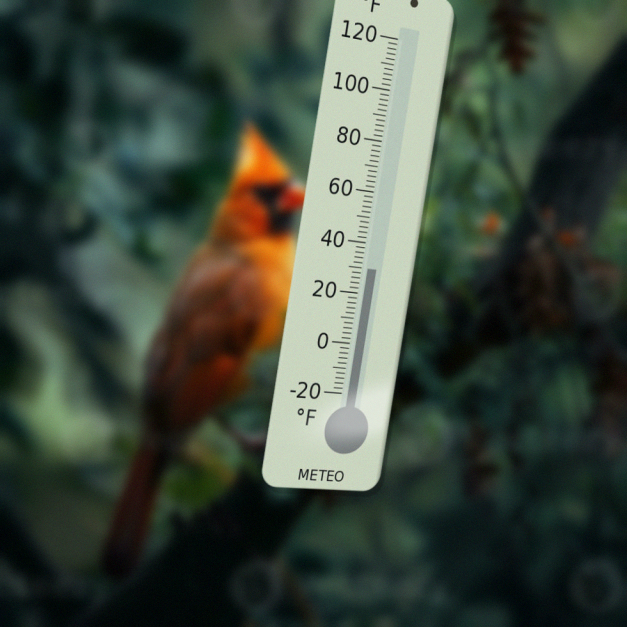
30 °F
